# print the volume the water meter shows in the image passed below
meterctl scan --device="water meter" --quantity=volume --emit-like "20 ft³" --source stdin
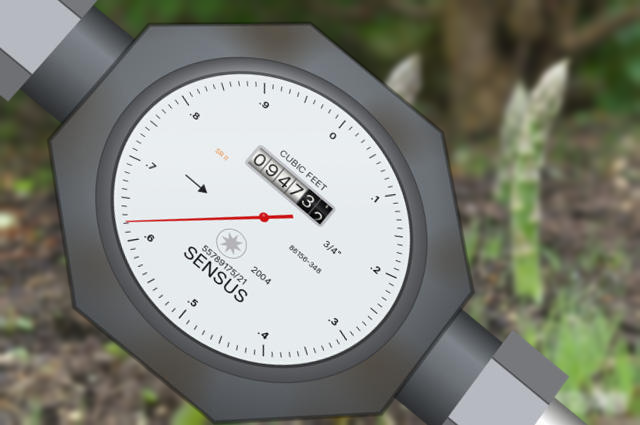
94731.62 ft³
